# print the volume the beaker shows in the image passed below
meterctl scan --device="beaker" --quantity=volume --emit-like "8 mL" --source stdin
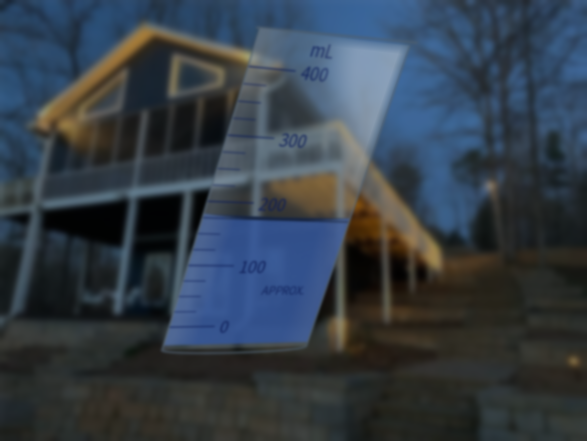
175 mL
